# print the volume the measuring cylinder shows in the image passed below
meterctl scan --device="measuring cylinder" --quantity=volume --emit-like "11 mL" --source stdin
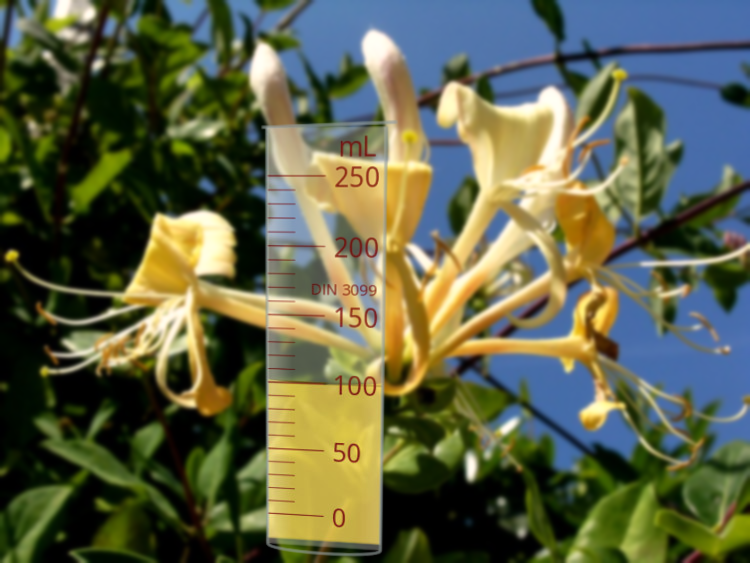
100 mL
